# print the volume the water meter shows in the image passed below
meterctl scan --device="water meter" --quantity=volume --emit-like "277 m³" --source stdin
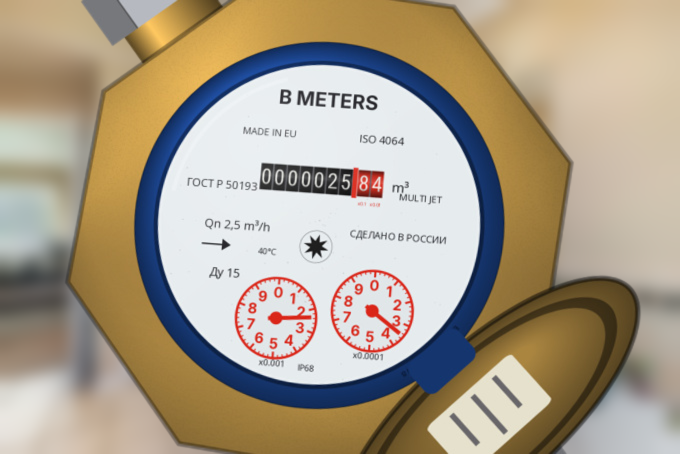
25.8423 m³
